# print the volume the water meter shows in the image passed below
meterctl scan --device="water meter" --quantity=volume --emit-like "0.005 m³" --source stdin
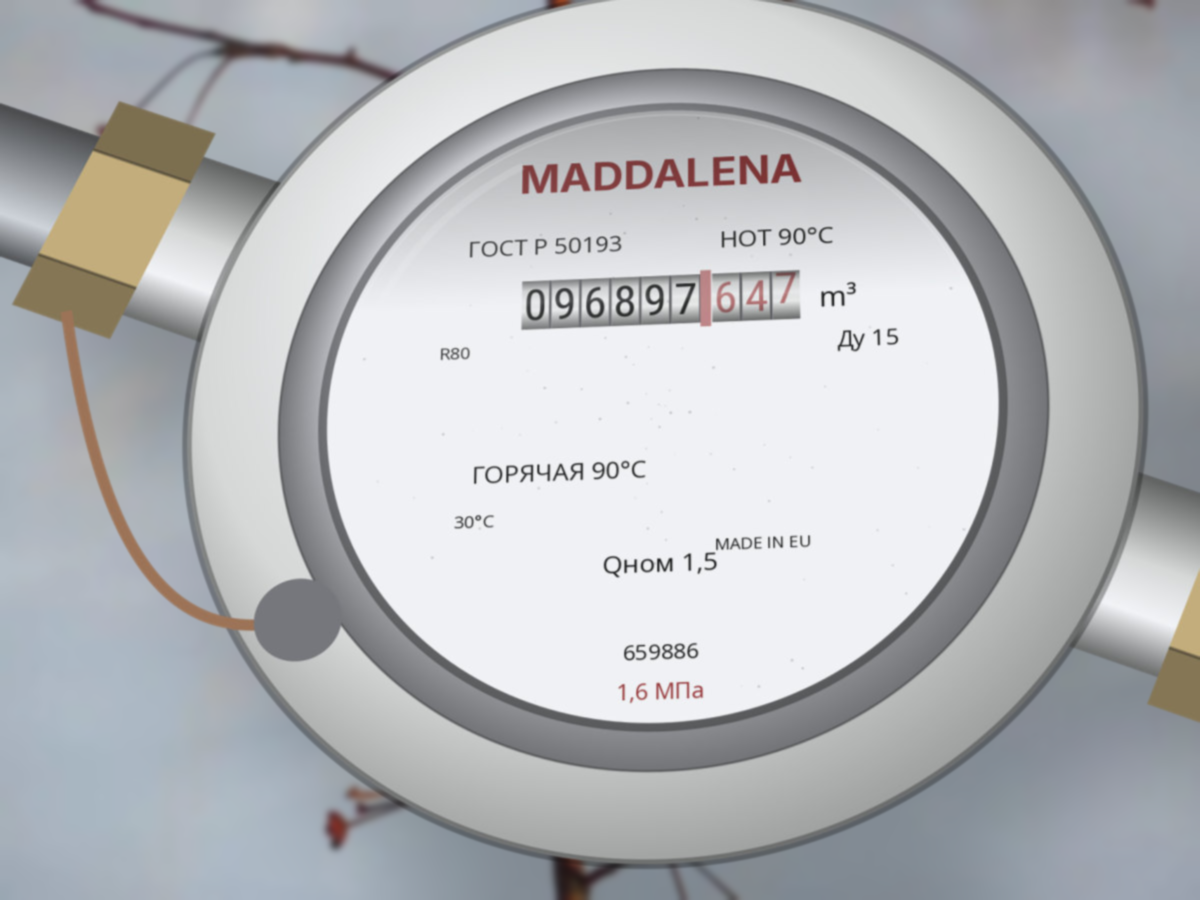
96897.647 m³
